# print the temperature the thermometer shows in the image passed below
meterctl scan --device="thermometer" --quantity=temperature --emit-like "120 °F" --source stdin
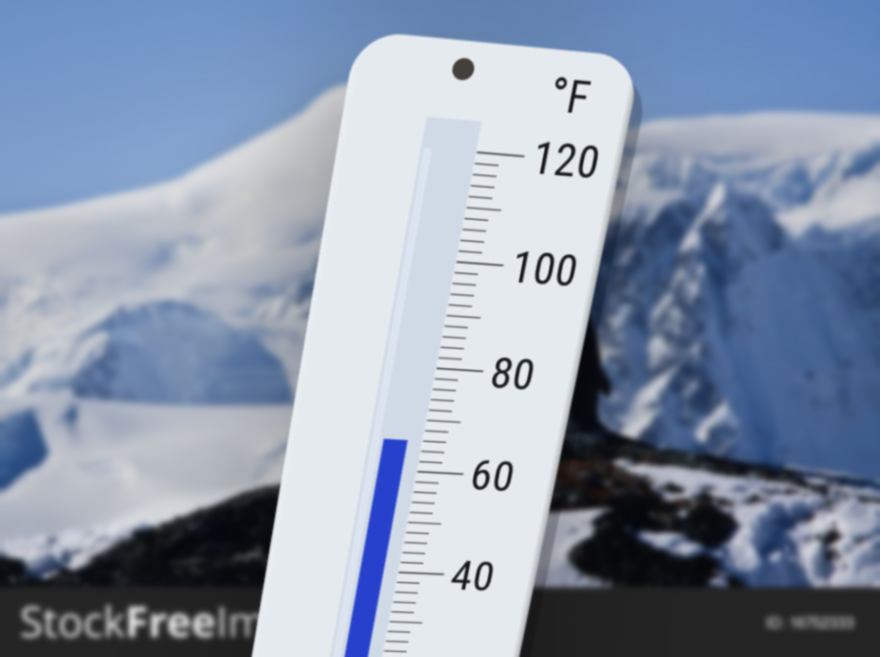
66 °F
